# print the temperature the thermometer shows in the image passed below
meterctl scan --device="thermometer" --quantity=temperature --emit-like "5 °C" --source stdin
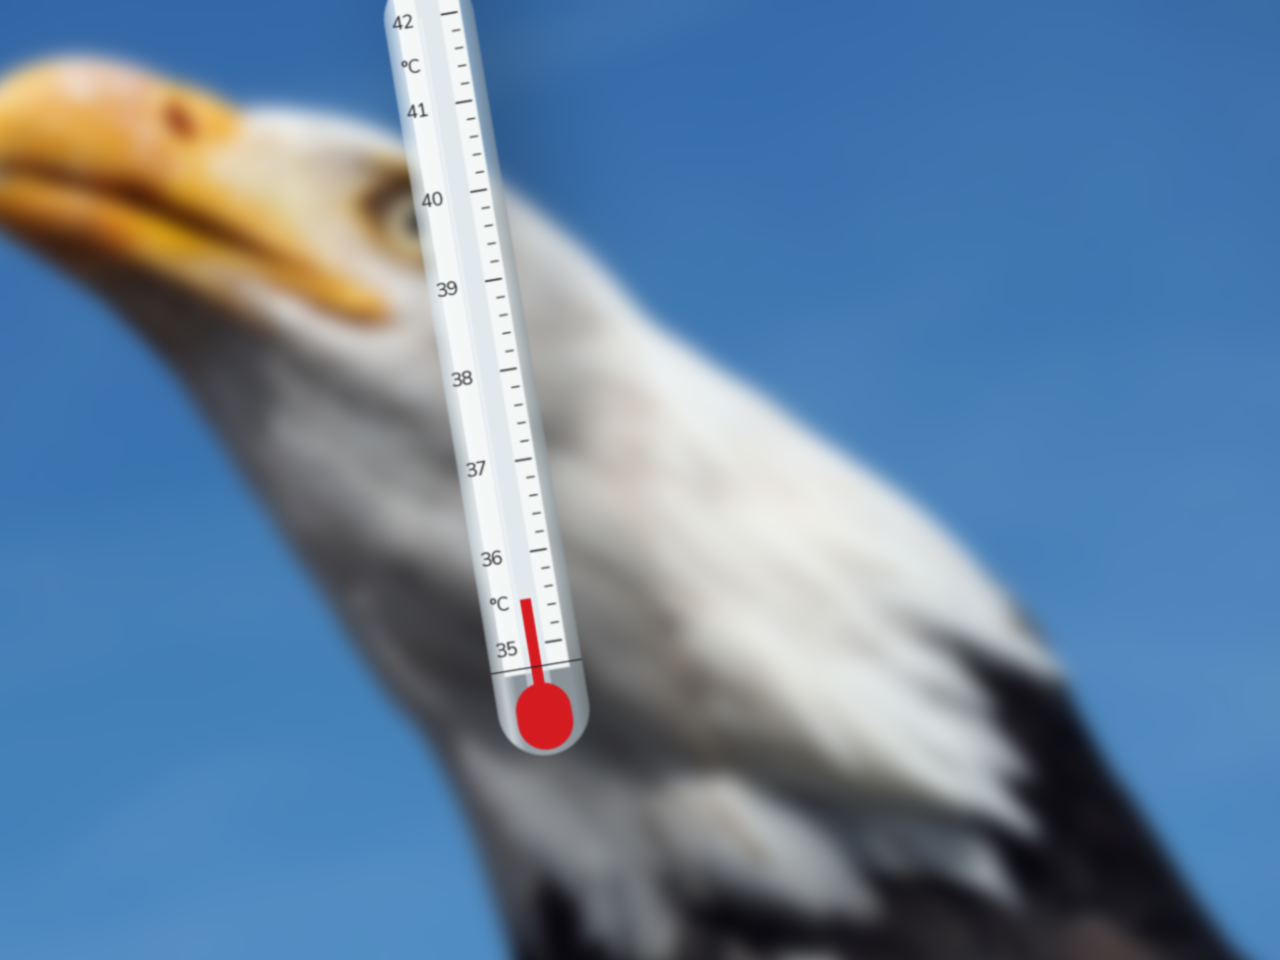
35.5 °C
